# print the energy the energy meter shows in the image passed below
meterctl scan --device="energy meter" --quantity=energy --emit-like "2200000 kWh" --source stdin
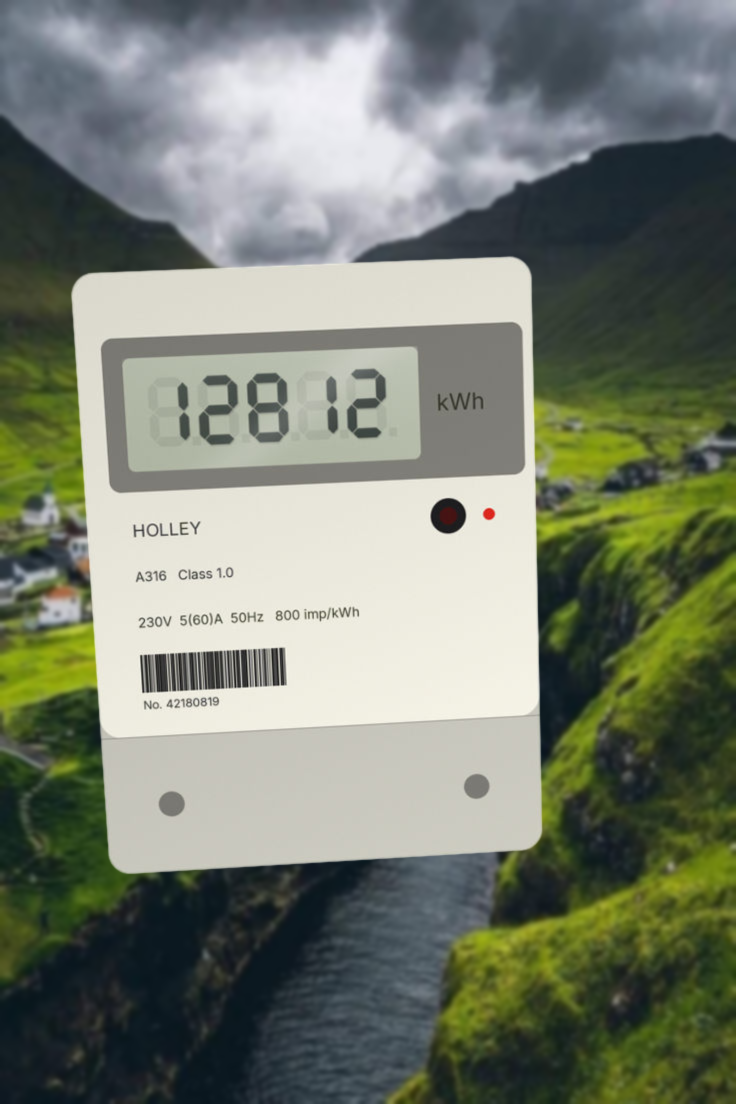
12812 kWh
